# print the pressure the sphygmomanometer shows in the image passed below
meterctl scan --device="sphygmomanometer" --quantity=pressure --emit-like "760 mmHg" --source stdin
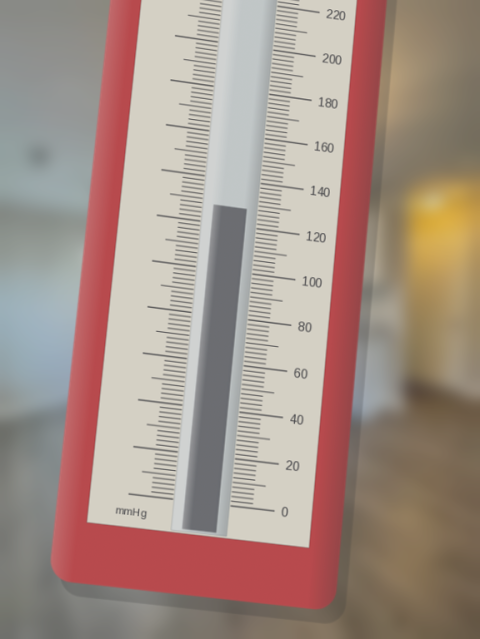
128 mmHg
